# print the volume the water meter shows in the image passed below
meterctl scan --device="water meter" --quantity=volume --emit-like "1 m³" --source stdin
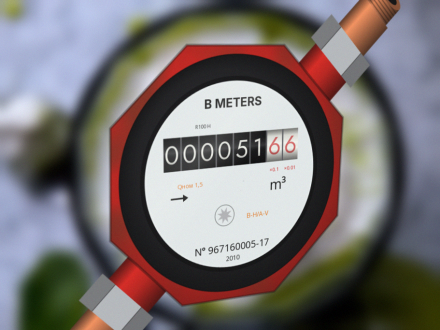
51.66 m³
